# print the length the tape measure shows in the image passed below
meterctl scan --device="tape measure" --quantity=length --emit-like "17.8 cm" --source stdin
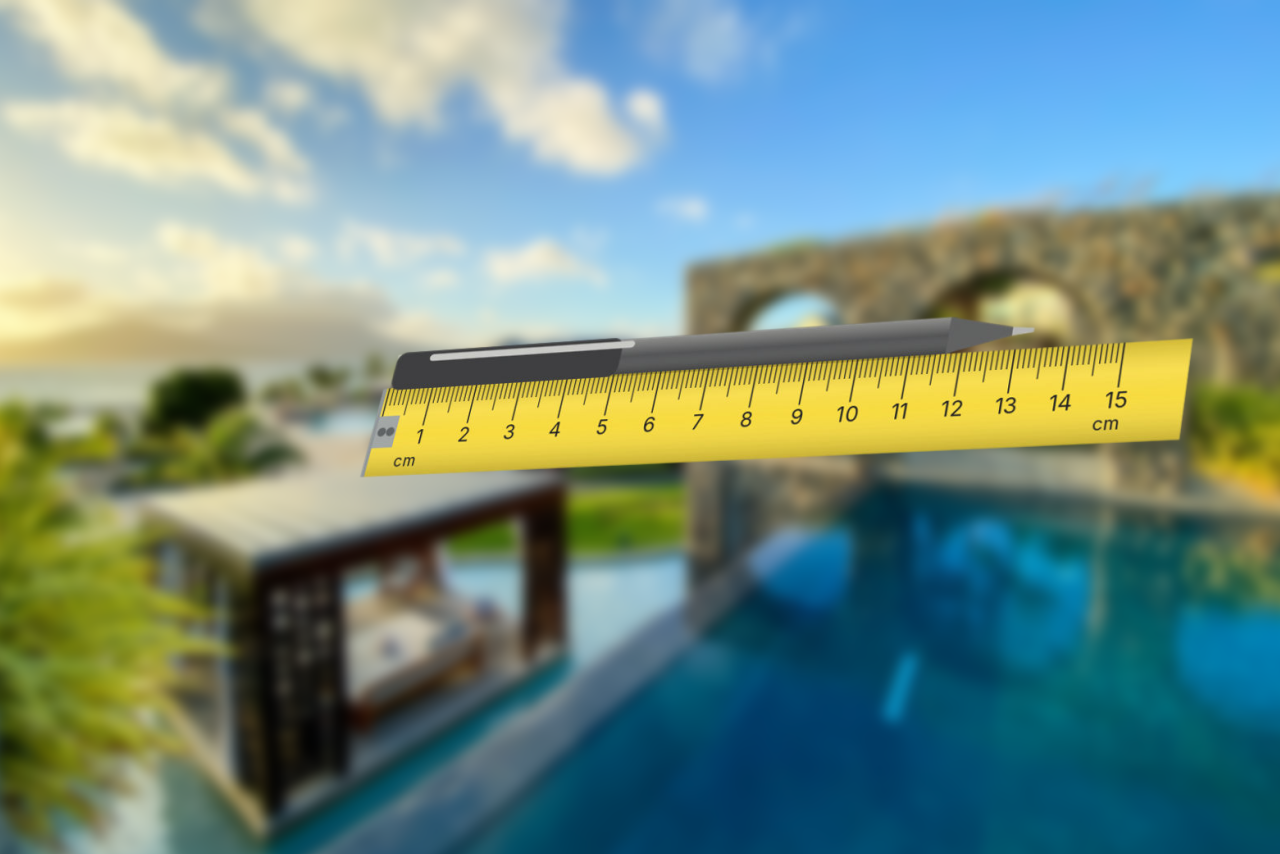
13.3 cm
